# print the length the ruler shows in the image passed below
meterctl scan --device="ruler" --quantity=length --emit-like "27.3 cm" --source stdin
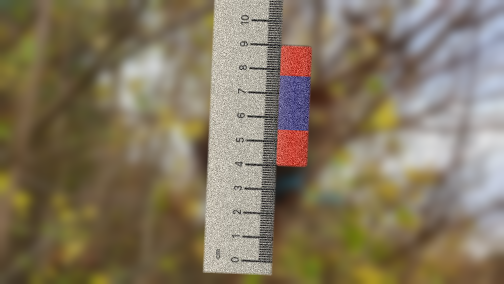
5 cm
